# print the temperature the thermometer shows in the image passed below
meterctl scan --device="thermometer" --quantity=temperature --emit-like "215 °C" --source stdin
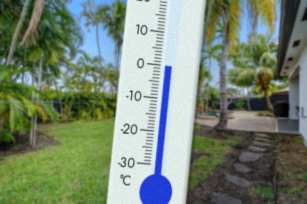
0 °C
